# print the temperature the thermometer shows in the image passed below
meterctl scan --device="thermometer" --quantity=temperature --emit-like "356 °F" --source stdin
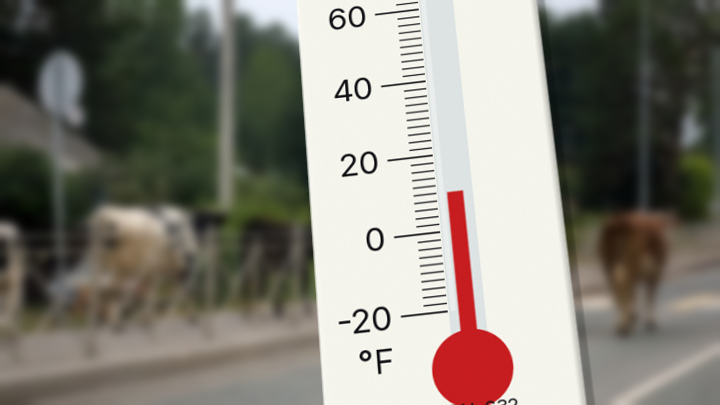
10 °F
